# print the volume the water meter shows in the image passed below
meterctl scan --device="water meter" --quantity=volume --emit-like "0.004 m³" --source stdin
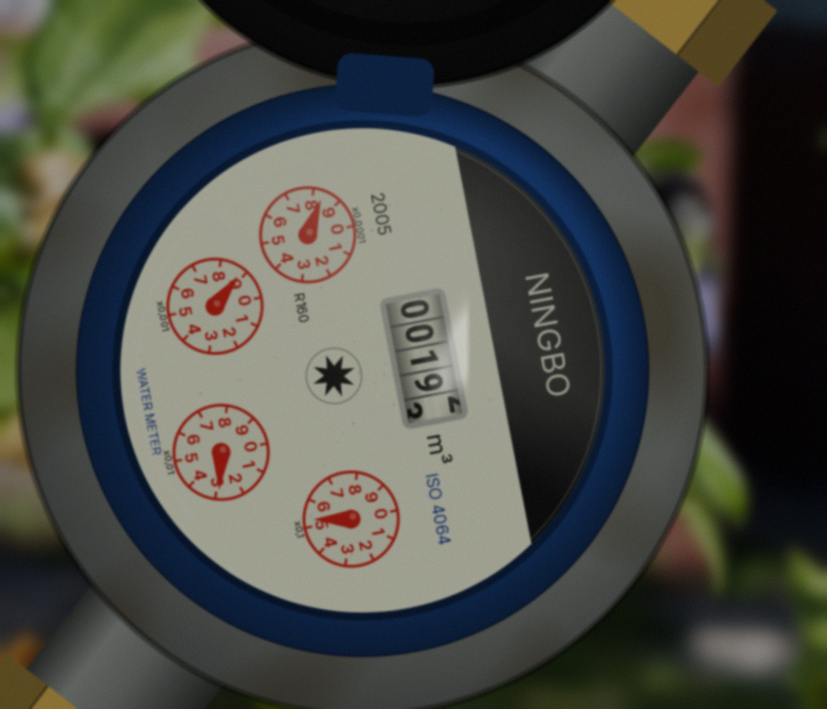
192.5288 m³
